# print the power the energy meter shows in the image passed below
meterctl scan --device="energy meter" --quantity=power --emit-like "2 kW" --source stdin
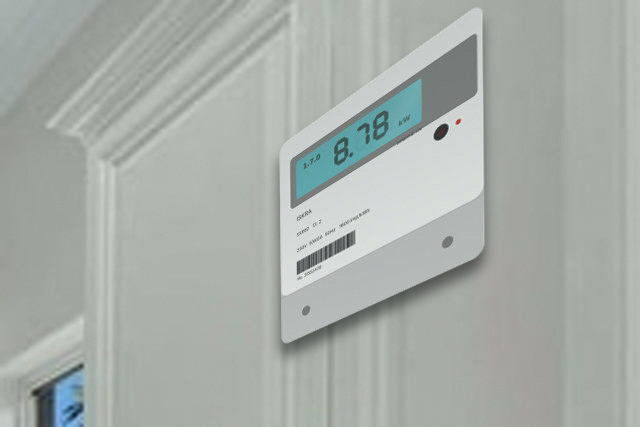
8.78 kW
